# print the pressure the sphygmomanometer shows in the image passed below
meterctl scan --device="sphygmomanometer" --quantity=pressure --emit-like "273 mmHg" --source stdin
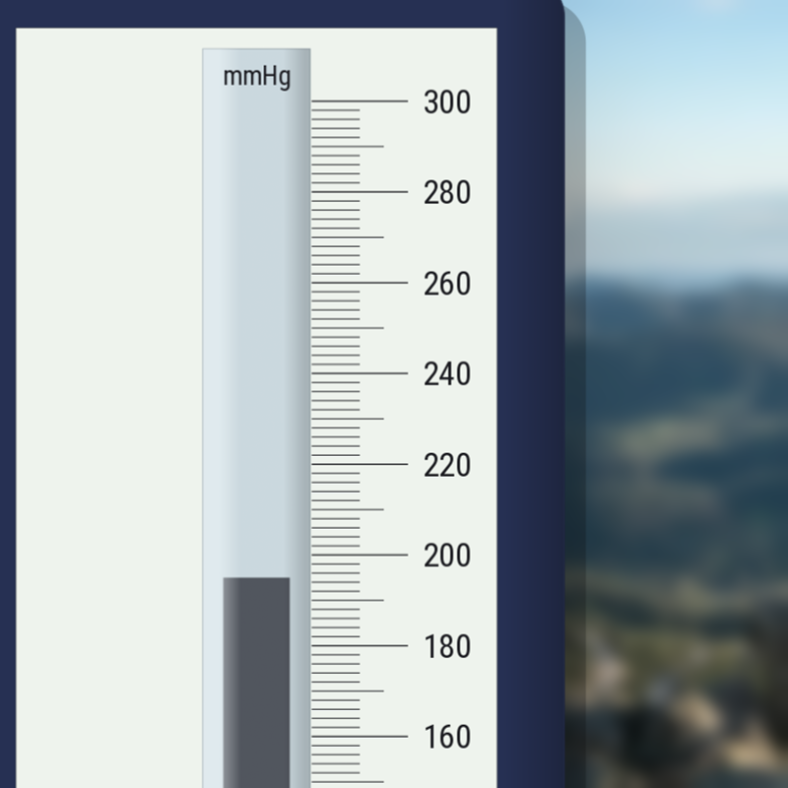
195 mmHg
